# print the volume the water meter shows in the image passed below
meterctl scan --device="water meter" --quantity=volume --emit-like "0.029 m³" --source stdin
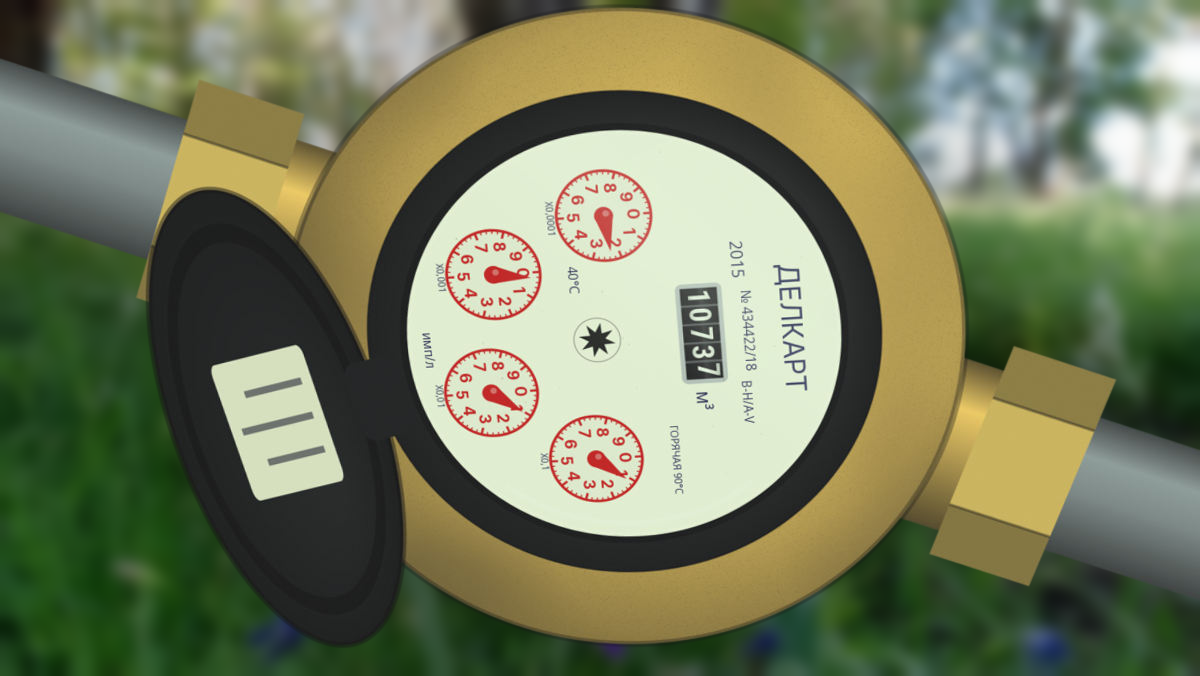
10737.1102 m³
